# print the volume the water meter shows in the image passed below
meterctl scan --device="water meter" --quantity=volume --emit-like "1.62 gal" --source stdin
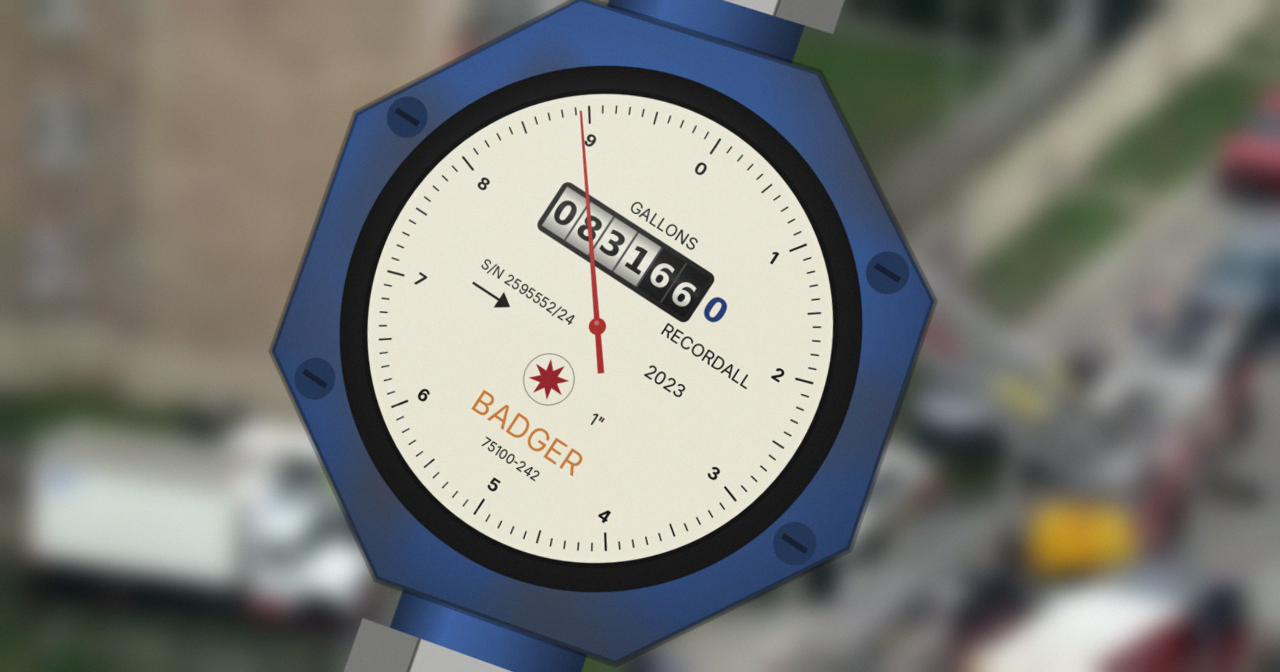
831658.9 gal
